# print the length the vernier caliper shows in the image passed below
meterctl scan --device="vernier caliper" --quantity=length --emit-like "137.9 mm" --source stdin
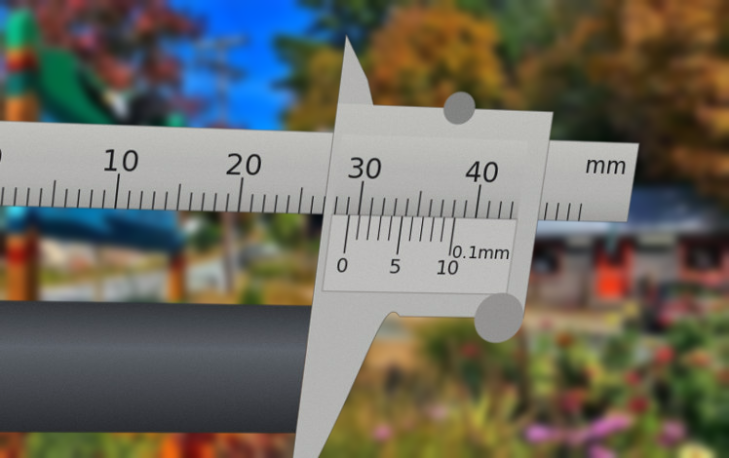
29.2 mm
